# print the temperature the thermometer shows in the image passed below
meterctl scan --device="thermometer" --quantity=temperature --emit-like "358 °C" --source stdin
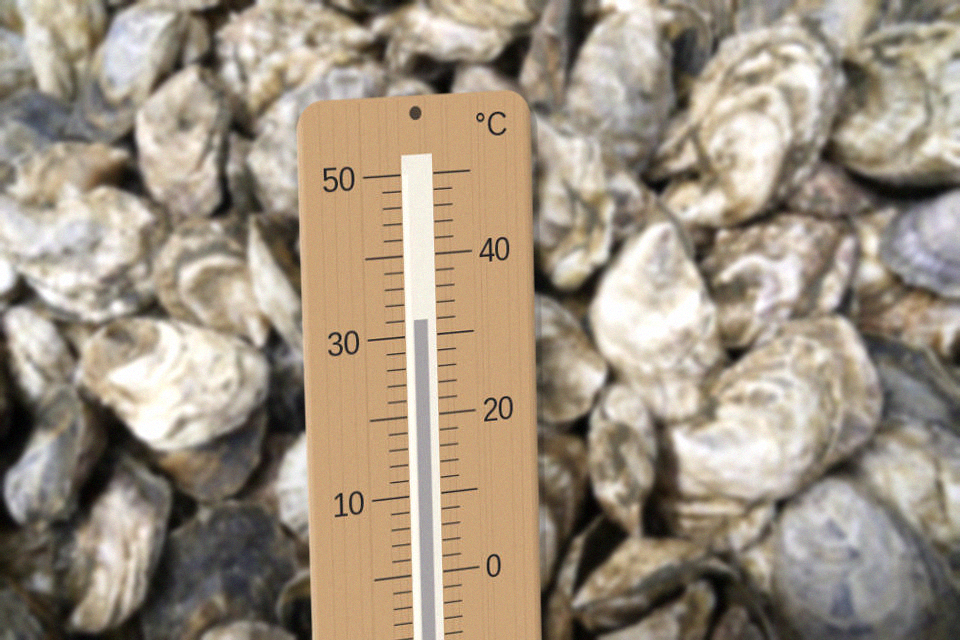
32 °C
